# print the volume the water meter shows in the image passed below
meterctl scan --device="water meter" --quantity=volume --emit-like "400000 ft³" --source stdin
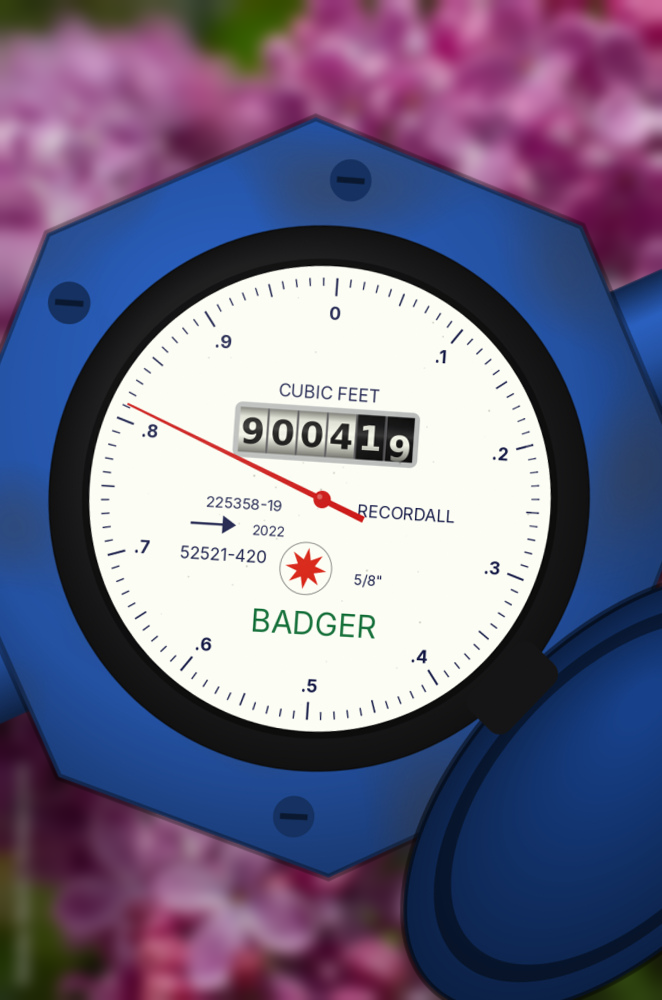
900418.81 ft³
